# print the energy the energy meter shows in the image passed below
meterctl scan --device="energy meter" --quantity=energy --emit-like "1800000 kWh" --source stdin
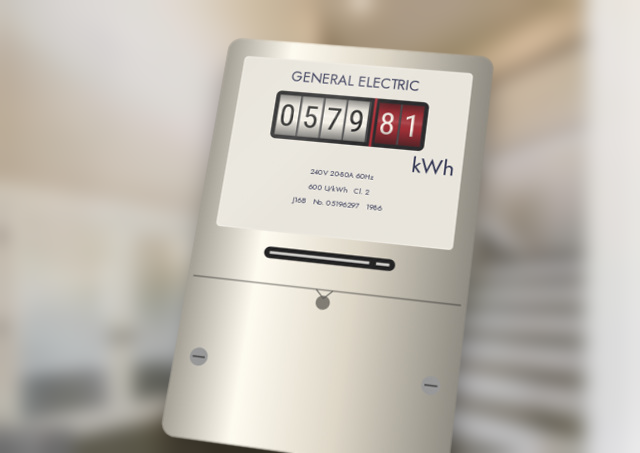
579.81 kWh
